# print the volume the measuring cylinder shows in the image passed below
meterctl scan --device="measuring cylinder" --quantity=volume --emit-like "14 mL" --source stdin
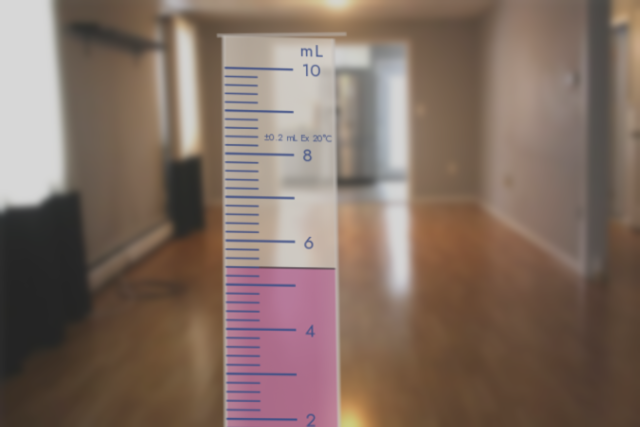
5.4 mL
